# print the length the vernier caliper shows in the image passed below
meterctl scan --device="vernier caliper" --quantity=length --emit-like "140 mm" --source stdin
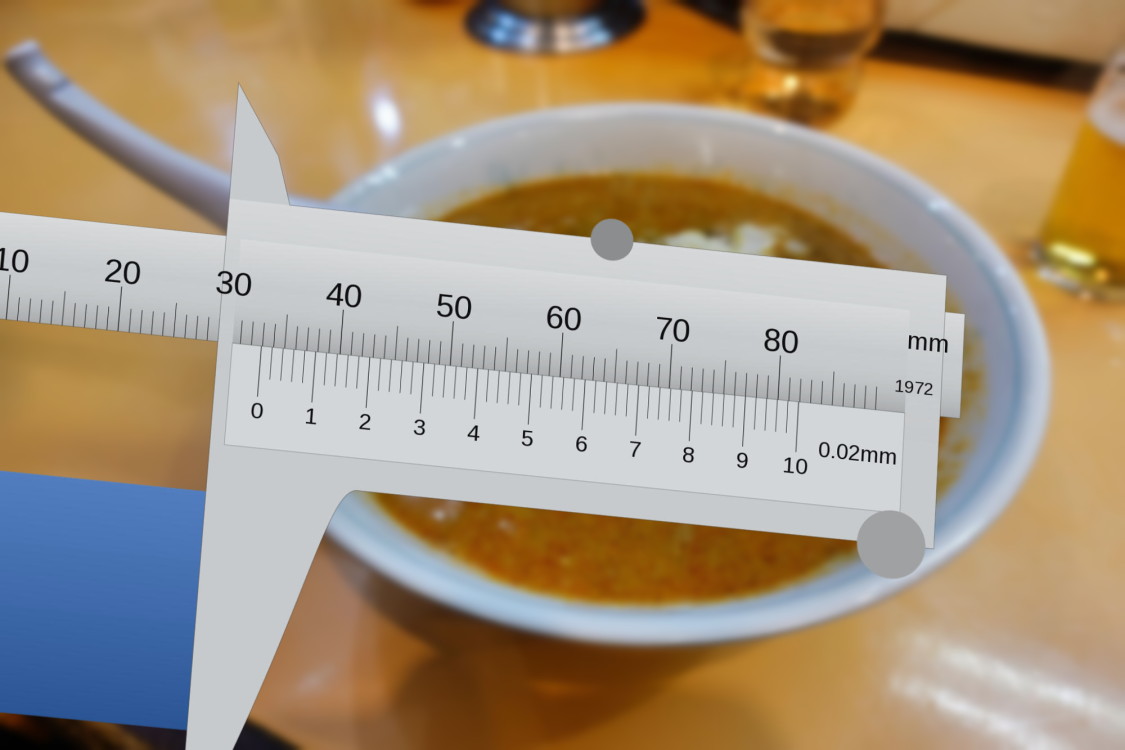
32.9 mm
